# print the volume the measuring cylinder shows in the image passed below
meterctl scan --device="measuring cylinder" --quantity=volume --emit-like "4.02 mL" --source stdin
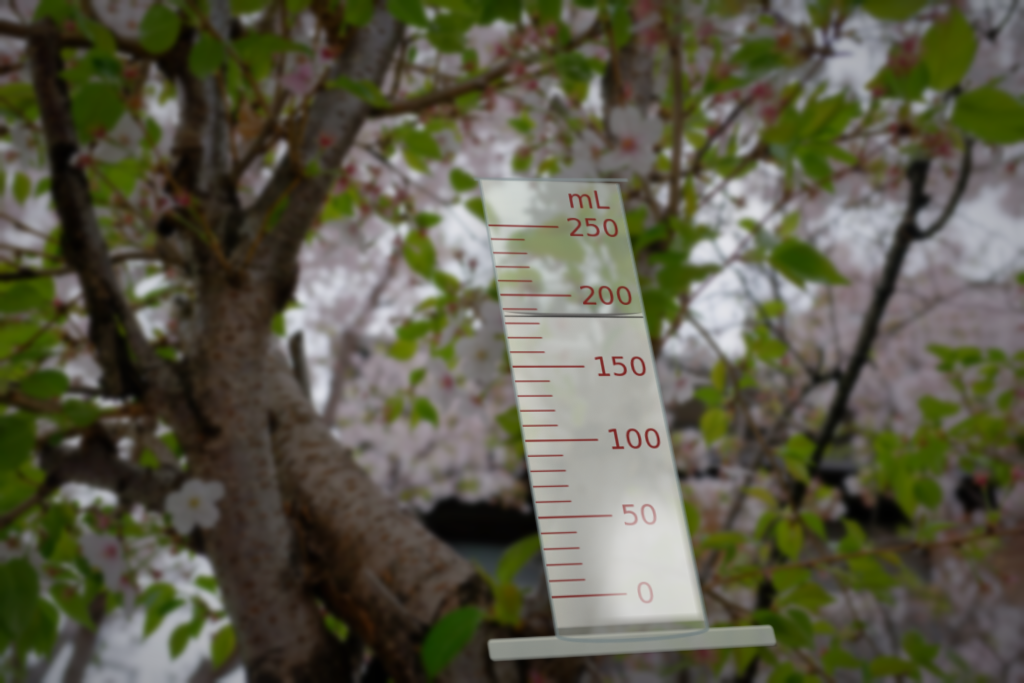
185 mL
